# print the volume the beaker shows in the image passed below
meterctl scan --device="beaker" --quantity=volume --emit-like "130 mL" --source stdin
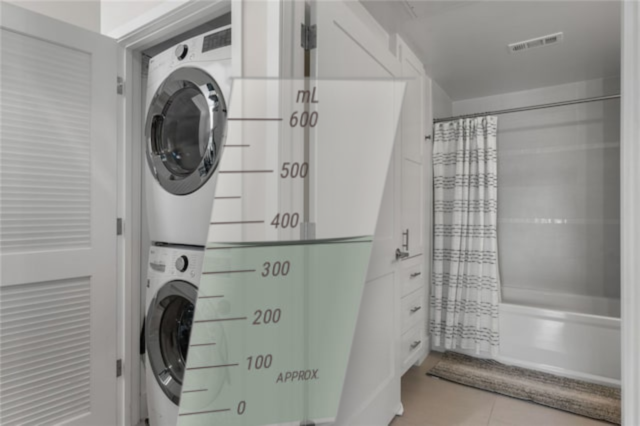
350 mL
